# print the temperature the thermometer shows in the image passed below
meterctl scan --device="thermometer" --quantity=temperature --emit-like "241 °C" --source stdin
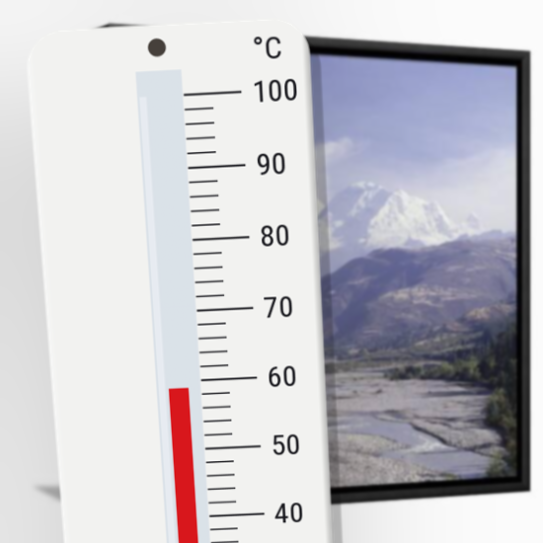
59 °C
